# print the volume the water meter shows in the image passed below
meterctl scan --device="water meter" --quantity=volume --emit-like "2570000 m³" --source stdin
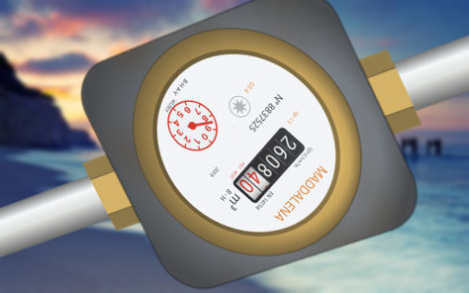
2608.398 m³
